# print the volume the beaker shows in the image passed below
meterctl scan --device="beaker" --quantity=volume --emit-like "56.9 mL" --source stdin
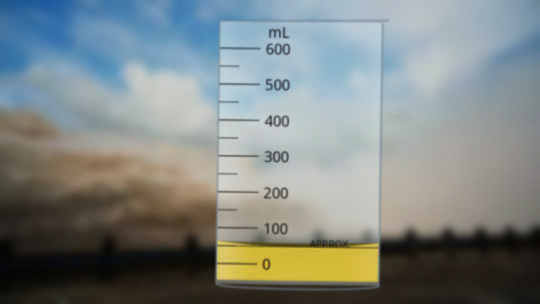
50 mL
